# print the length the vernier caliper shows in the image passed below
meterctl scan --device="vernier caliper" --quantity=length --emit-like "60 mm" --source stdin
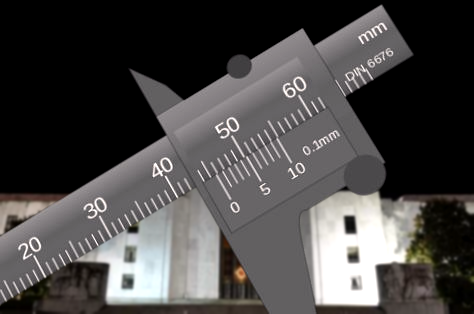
45.8 mm
